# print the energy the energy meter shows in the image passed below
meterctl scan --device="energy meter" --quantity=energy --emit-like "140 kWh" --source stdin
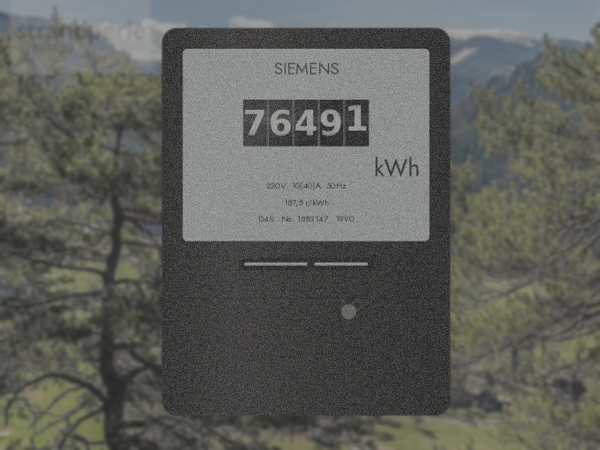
76491 kWh
